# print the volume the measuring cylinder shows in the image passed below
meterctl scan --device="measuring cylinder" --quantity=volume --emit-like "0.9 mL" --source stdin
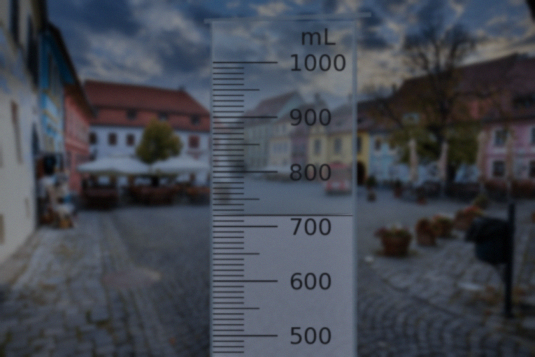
720 mL
